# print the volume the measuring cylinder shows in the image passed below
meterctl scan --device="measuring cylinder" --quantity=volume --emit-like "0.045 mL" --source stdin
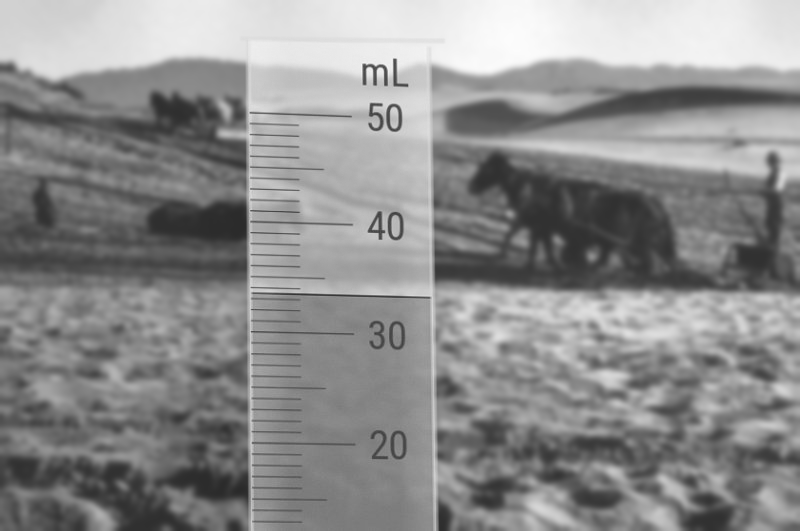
33.5 mL
